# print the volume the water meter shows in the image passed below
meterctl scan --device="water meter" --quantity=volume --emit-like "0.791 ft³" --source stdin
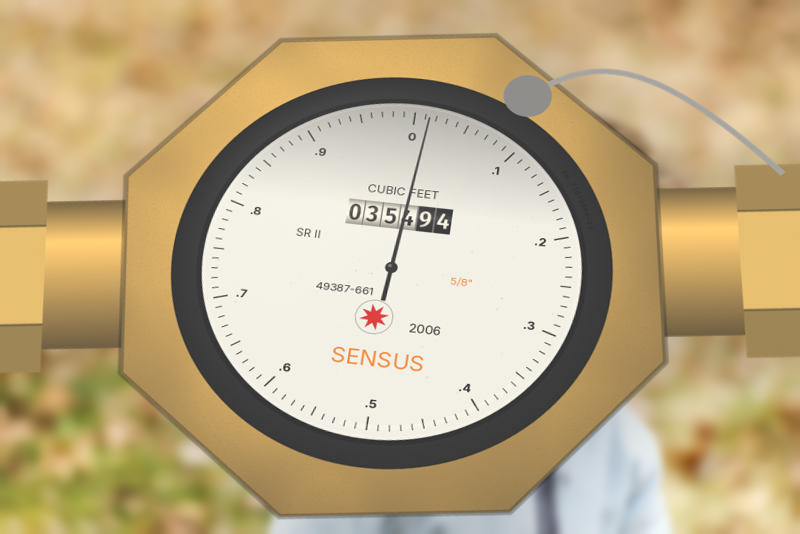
35494.01 ft³
